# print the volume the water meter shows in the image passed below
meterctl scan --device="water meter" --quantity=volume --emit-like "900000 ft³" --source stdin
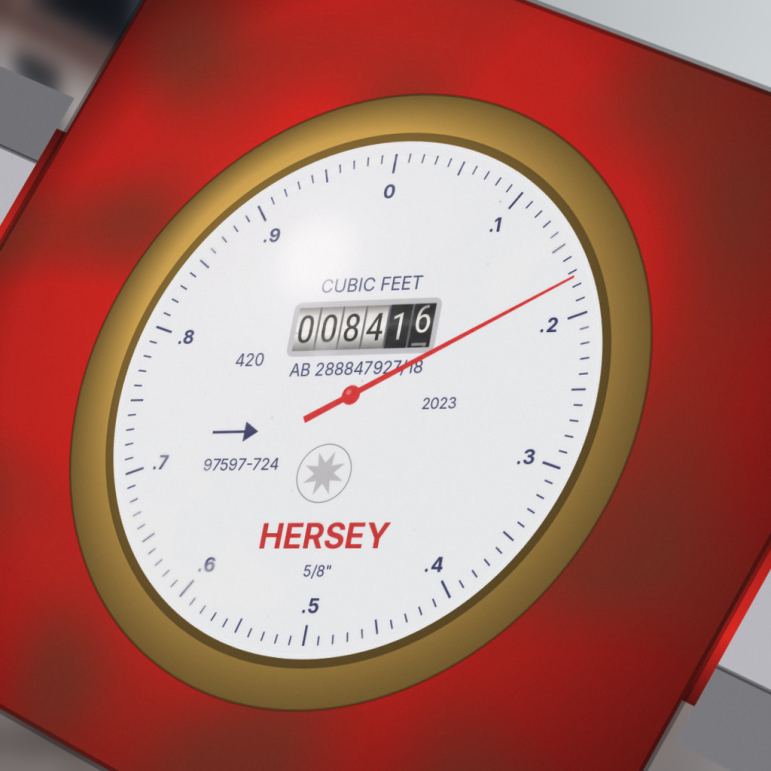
8416.17 ft³
